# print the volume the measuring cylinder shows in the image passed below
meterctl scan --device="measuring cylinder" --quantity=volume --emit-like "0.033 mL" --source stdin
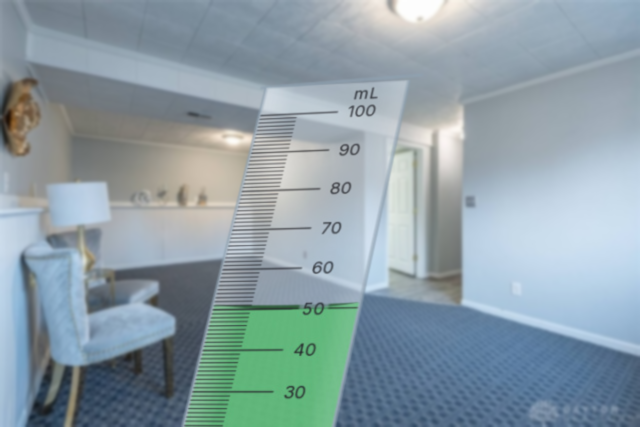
50 mL
